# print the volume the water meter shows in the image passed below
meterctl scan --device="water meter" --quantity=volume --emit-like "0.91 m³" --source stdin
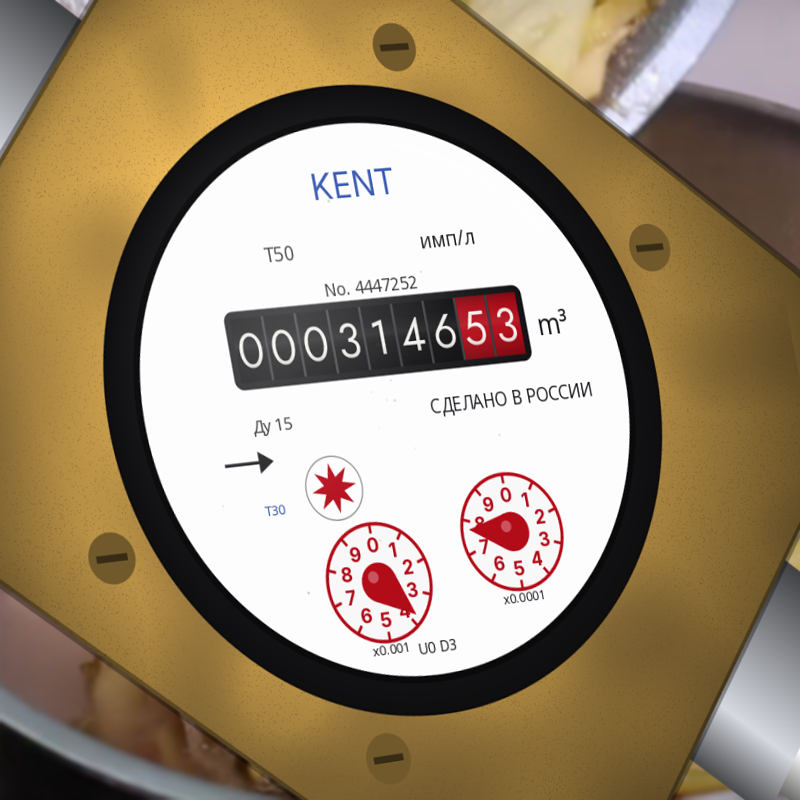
3146.5337 m³
